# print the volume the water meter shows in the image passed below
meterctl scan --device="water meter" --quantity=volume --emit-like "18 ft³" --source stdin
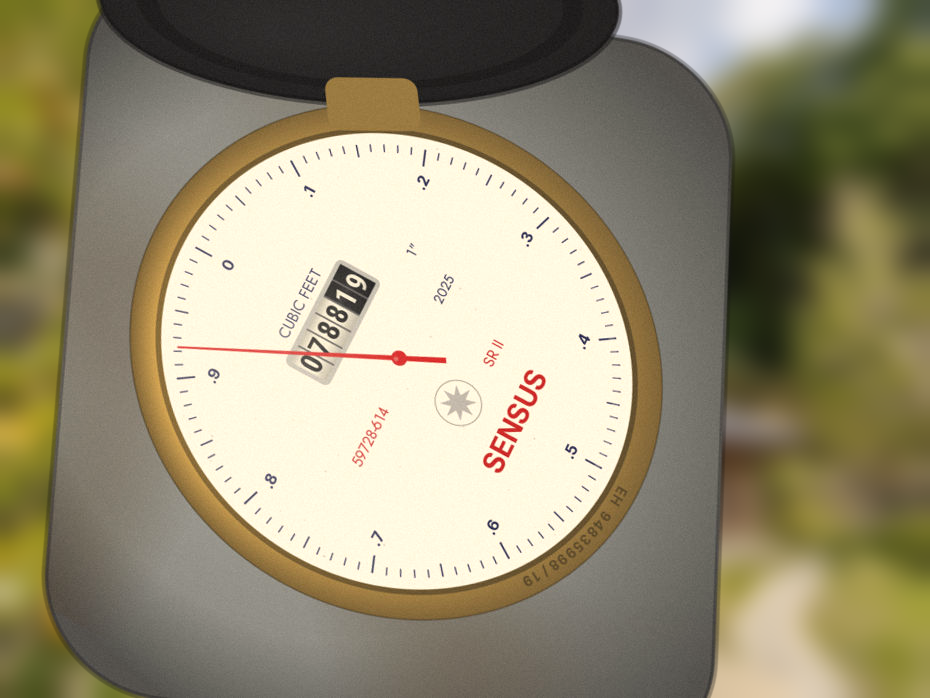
78818.92 ft³
